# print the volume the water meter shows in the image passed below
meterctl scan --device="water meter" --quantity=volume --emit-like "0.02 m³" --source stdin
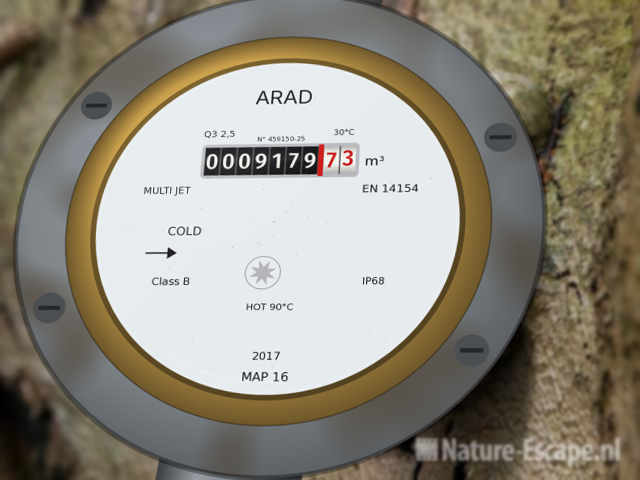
9179.73 m³
